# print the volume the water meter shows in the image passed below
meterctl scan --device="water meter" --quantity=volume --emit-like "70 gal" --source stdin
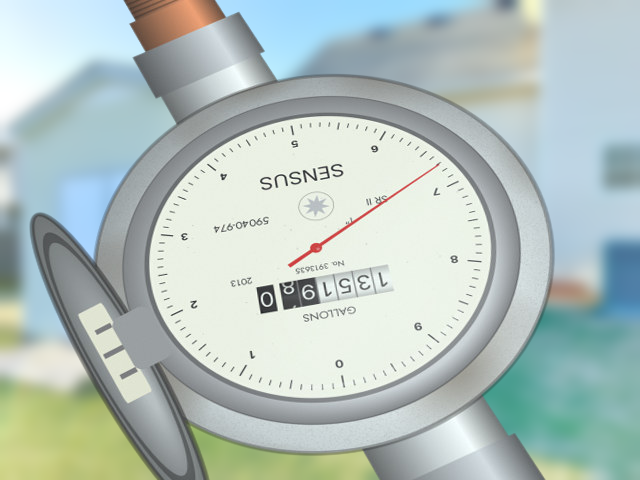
1351976.7 gal
